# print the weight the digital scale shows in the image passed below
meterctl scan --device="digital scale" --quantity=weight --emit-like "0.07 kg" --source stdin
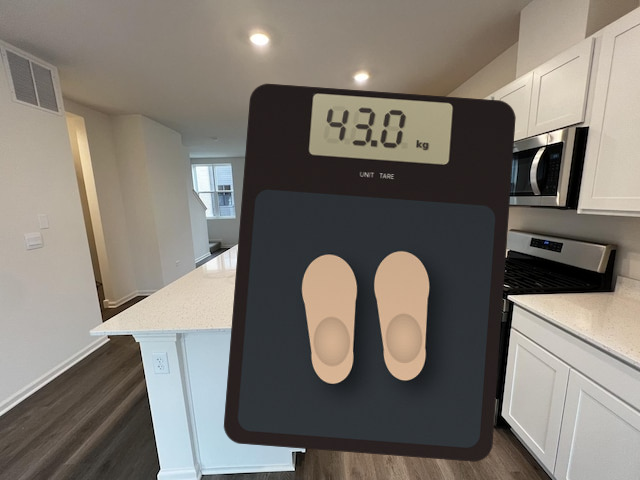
43.0 kg
